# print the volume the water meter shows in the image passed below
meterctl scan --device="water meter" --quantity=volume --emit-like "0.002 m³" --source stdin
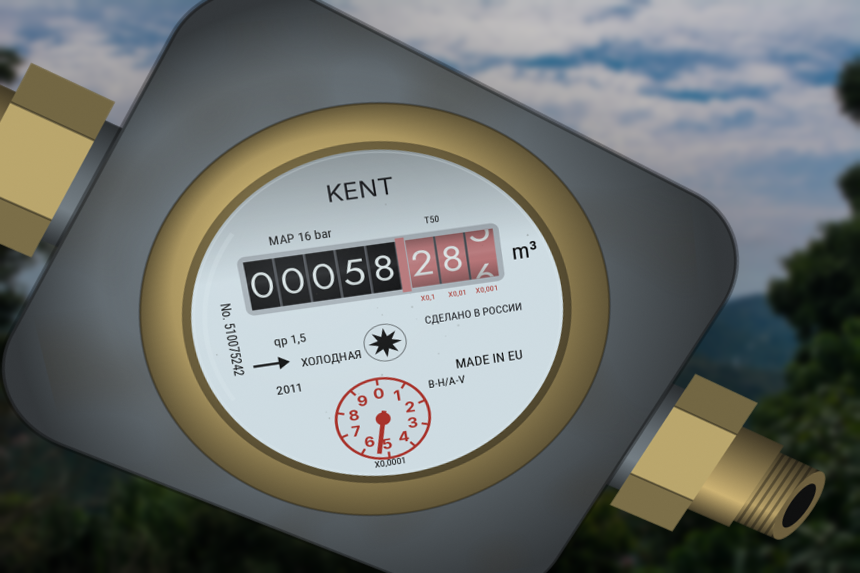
58.2855 m³
